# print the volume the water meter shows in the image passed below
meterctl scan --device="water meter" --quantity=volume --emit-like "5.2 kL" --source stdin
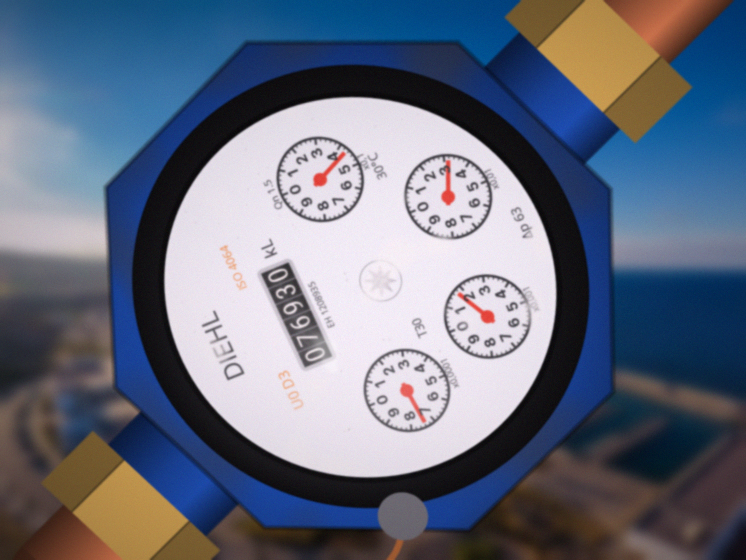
76930.4317 kL
